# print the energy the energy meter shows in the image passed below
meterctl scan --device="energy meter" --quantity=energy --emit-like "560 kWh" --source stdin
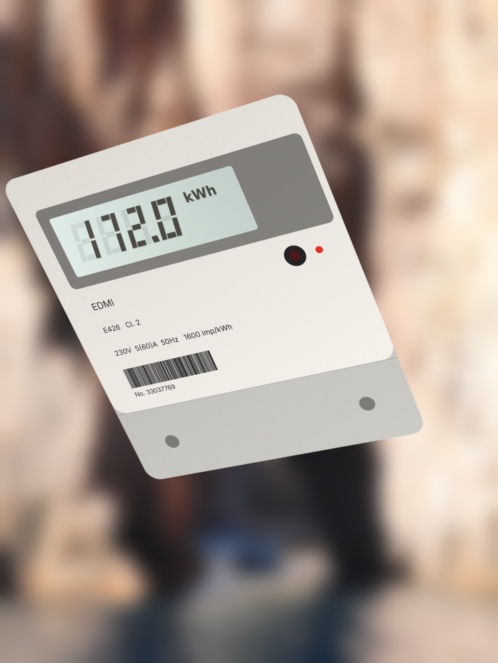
172.0 kWh
